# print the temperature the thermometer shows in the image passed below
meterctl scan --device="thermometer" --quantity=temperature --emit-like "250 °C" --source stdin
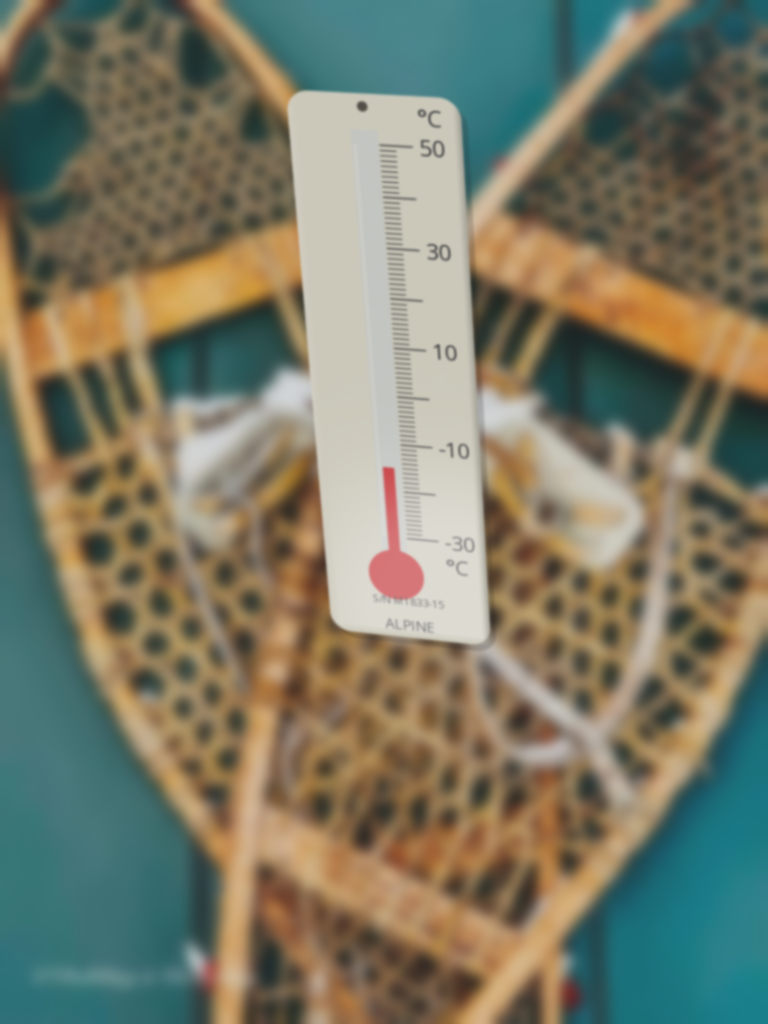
-15 °C
